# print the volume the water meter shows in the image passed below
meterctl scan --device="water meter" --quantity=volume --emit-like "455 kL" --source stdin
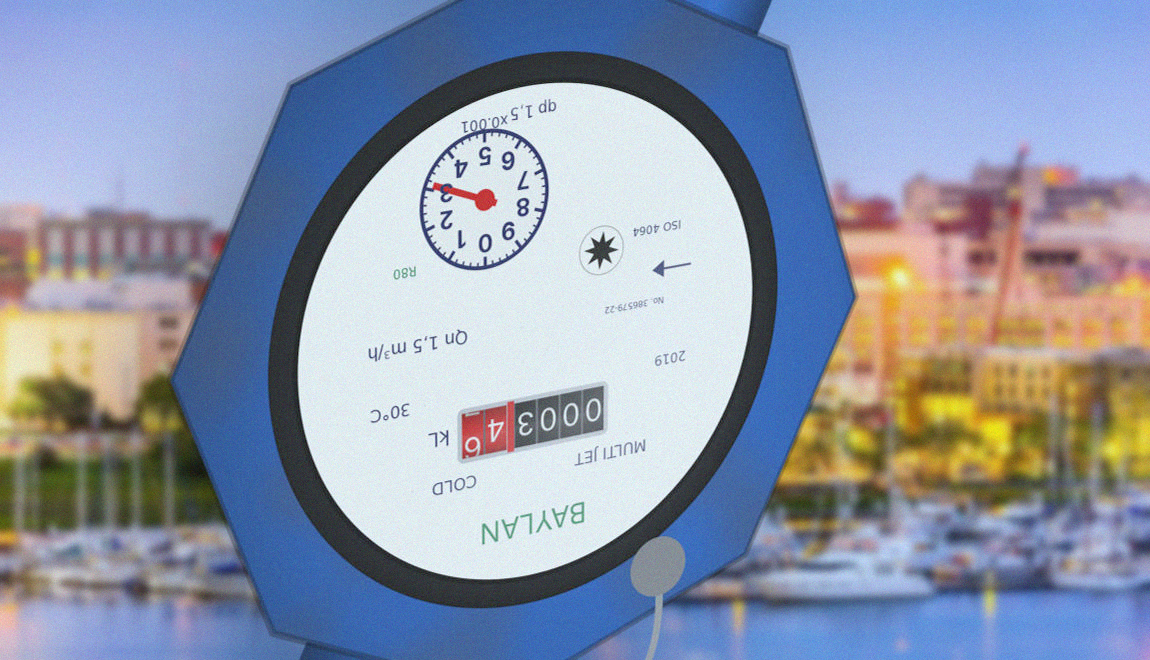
3.463 kL
